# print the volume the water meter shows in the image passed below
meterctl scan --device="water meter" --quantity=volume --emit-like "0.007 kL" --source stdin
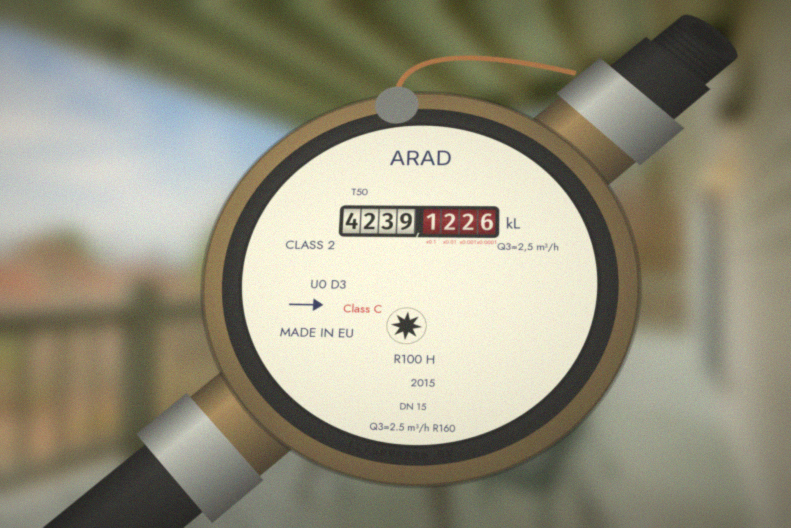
4239.1226 kL
